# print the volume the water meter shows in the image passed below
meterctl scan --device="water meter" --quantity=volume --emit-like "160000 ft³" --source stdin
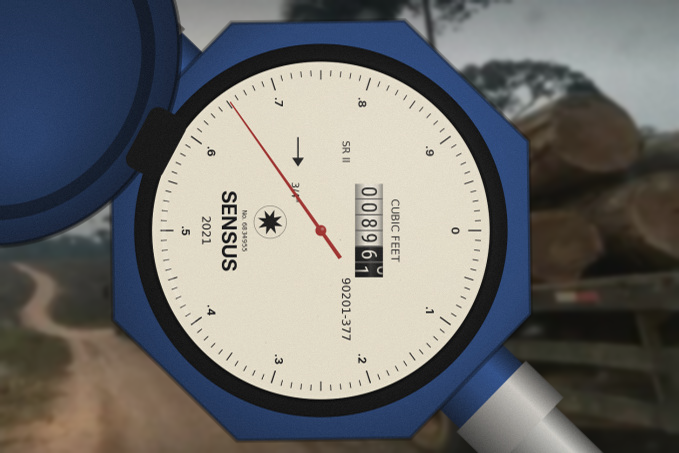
8960.65 ft³
